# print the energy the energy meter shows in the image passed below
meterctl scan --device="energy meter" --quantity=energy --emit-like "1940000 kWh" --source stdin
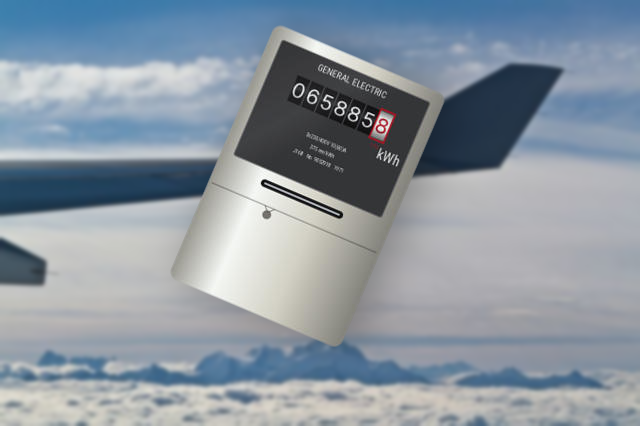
65885.8 kWh
